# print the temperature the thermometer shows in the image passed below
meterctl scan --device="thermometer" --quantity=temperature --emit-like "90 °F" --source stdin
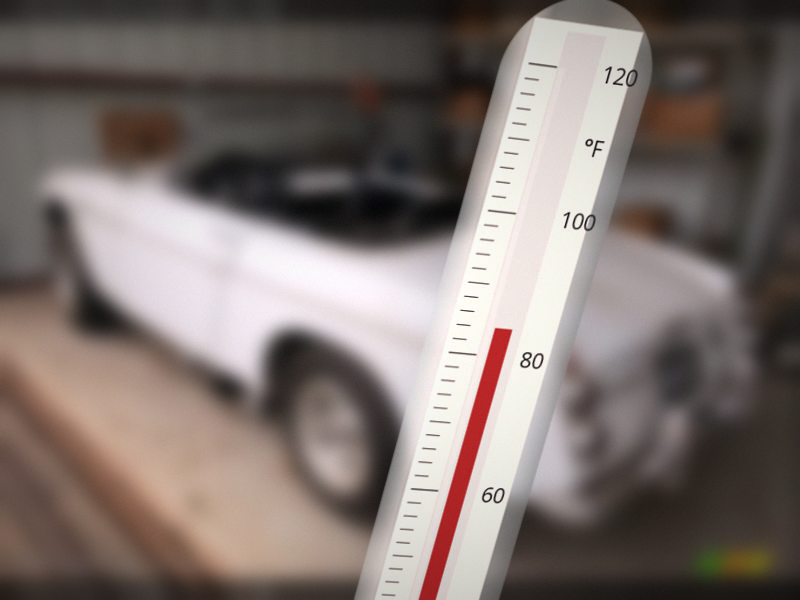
84 °F
